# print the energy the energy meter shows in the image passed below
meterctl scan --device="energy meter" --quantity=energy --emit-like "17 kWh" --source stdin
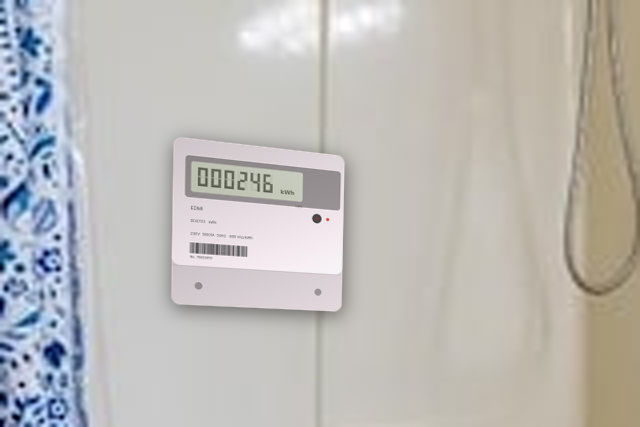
246 kWh
